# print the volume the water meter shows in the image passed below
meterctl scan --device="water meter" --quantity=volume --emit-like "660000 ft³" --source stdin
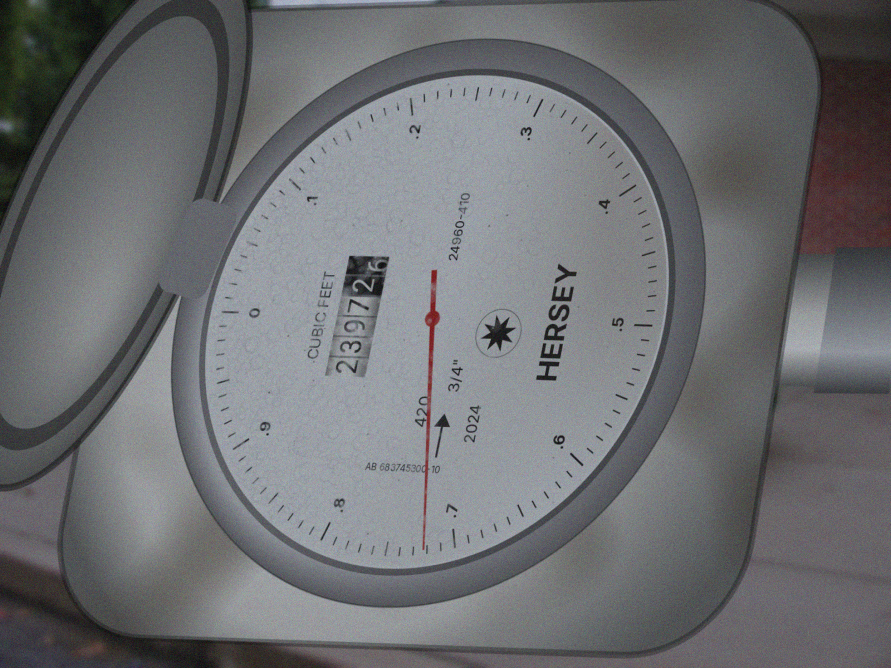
239725.72 ft³
